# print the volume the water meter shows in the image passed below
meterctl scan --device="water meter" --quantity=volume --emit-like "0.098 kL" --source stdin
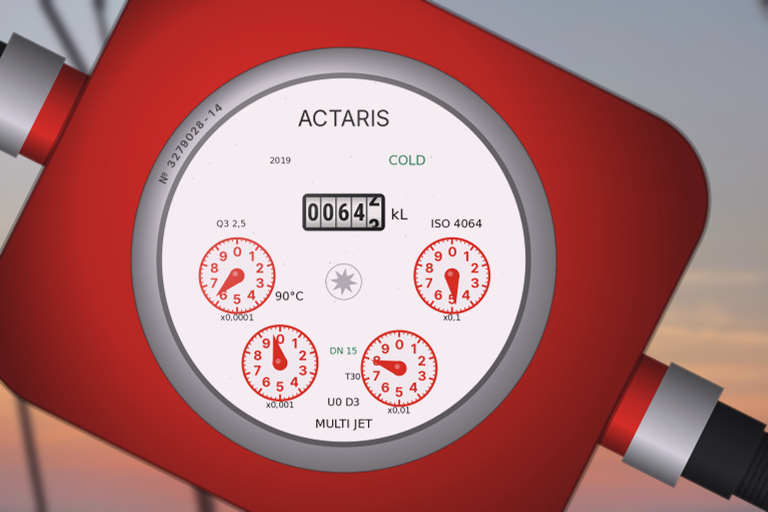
642.4796 kL
